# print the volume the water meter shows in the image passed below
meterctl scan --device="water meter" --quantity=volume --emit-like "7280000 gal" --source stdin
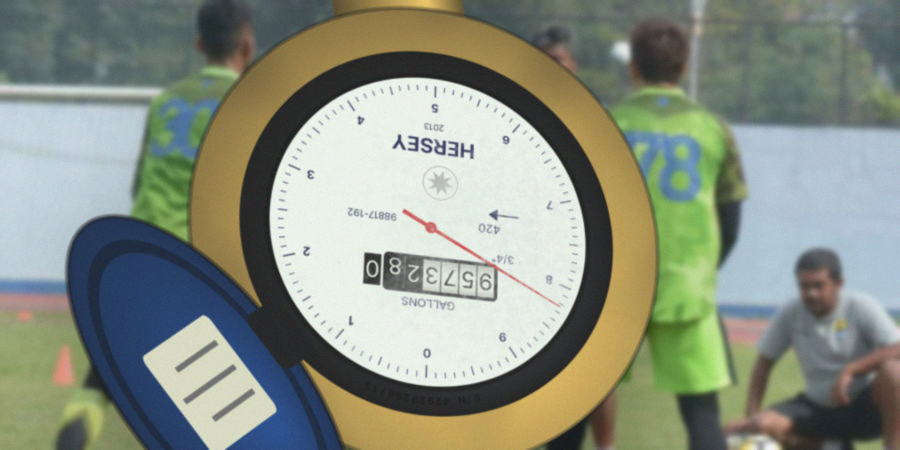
9573278.2 gal
